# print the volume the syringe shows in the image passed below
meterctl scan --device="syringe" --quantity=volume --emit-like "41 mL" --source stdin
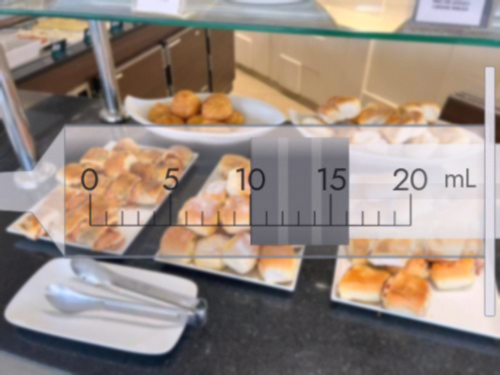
10 mL
